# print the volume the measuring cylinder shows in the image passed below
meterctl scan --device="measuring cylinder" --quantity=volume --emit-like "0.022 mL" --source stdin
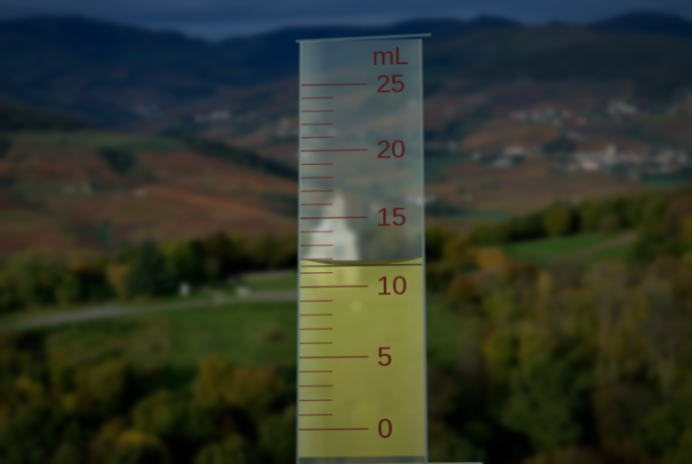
11.5 mL
